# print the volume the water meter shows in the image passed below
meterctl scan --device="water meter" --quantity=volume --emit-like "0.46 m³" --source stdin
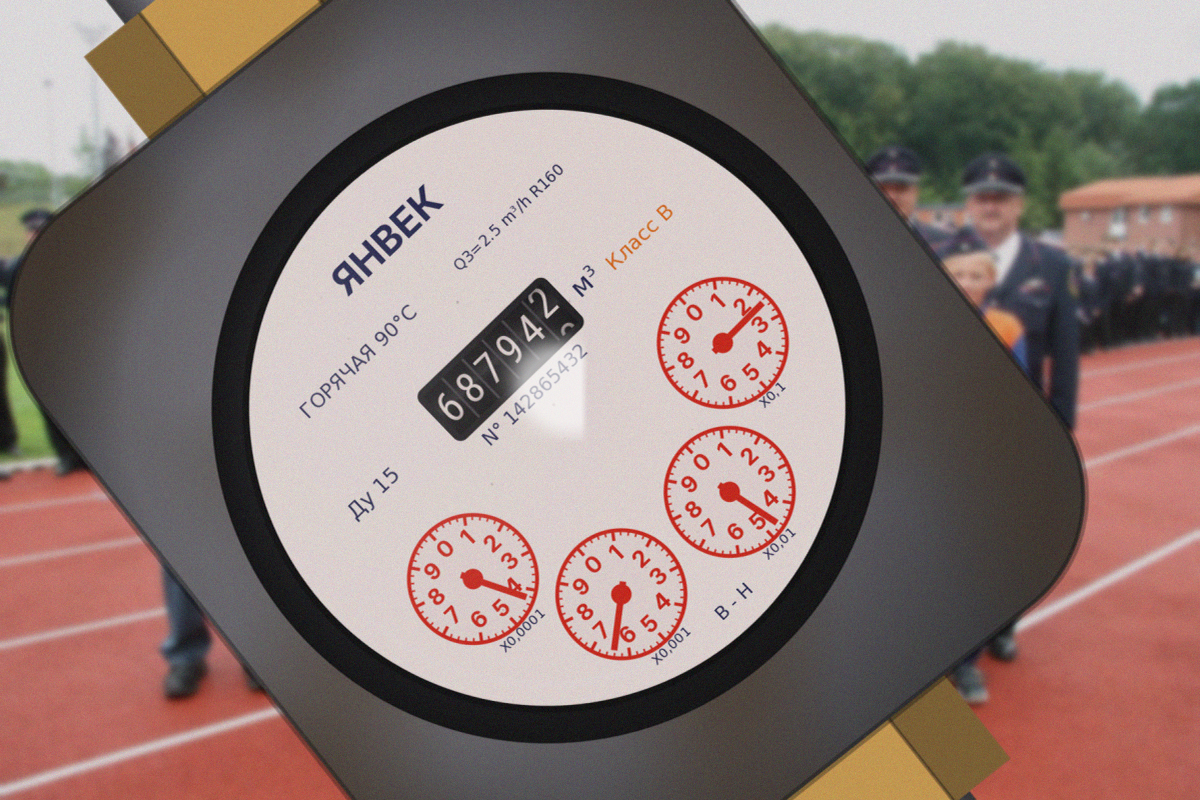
687942.2464 m³
